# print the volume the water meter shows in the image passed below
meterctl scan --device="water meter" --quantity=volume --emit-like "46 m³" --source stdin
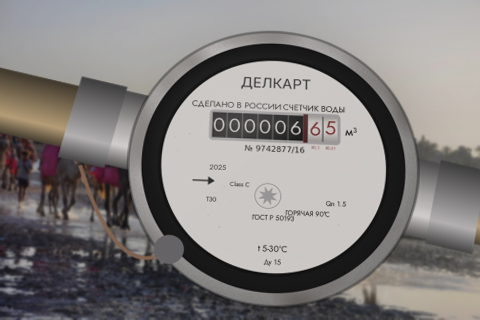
6.65 m³
